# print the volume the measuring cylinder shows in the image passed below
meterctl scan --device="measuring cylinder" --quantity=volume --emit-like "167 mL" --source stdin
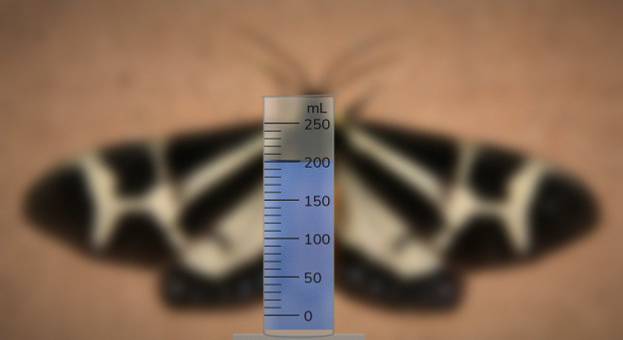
200 mL
